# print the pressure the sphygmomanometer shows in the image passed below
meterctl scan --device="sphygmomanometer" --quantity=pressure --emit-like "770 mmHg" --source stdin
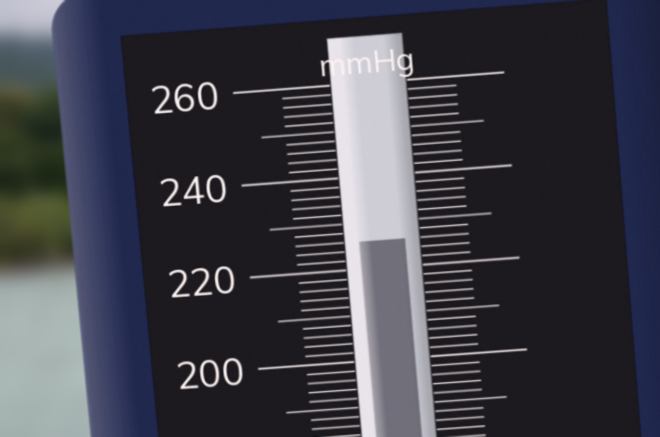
226 mmHg
